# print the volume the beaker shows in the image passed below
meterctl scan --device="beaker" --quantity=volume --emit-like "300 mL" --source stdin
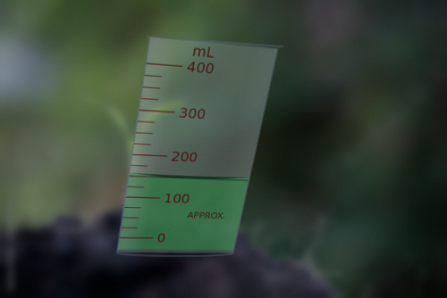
150 mL
